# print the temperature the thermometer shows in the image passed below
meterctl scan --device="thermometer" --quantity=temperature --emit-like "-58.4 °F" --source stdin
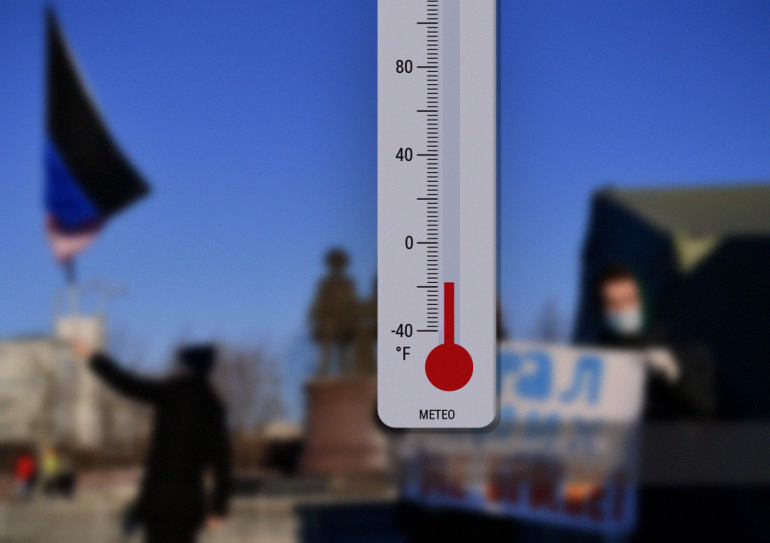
-18 °F
